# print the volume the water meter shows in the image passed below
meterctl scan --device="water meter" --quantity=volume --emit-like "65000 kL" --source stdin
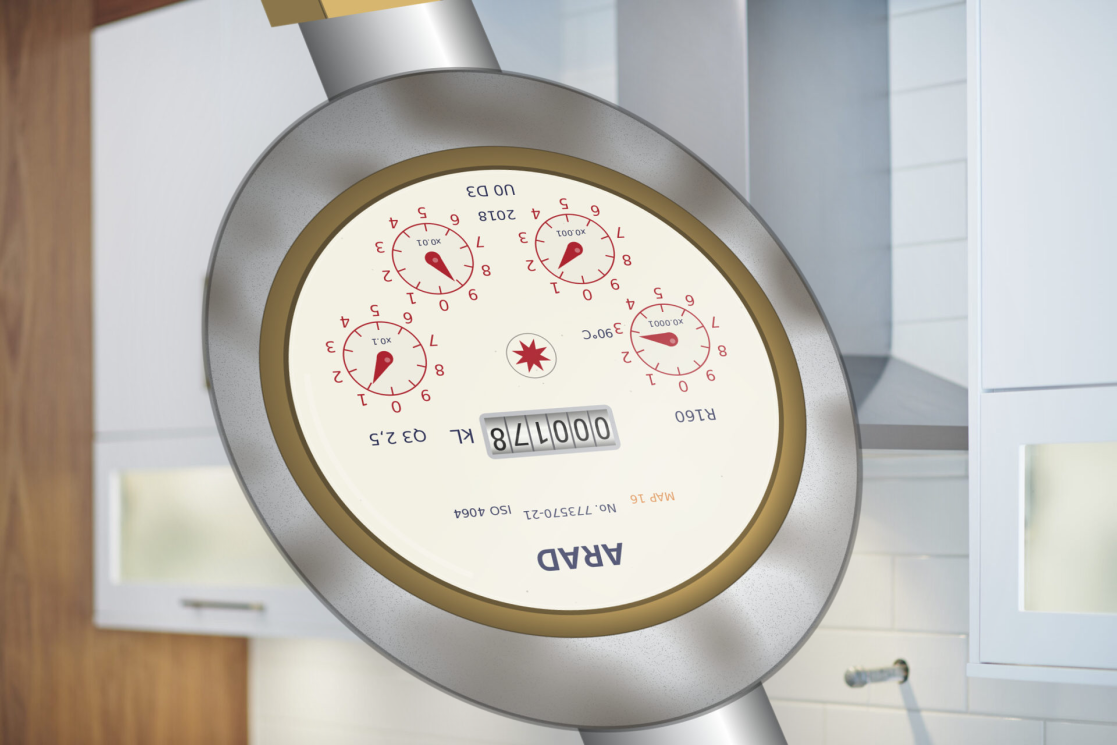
178.0912 kL
